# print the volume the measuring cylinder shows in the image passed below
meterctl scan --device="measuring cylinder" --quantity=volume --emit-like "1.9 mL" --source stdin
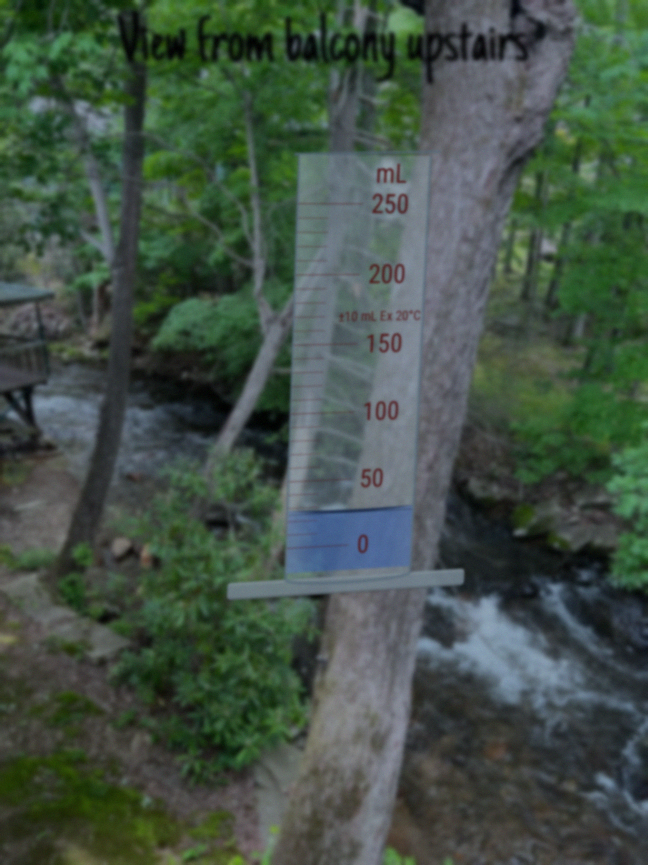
25 mL
